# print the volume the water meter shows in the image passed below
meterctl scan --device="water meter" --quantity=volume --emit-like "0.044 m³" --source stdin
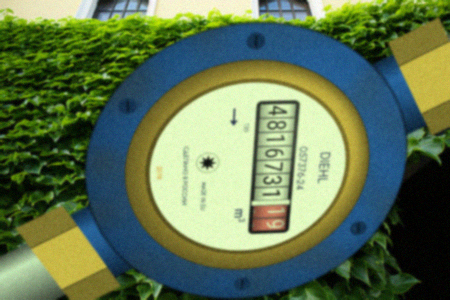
4816731.19 m³
